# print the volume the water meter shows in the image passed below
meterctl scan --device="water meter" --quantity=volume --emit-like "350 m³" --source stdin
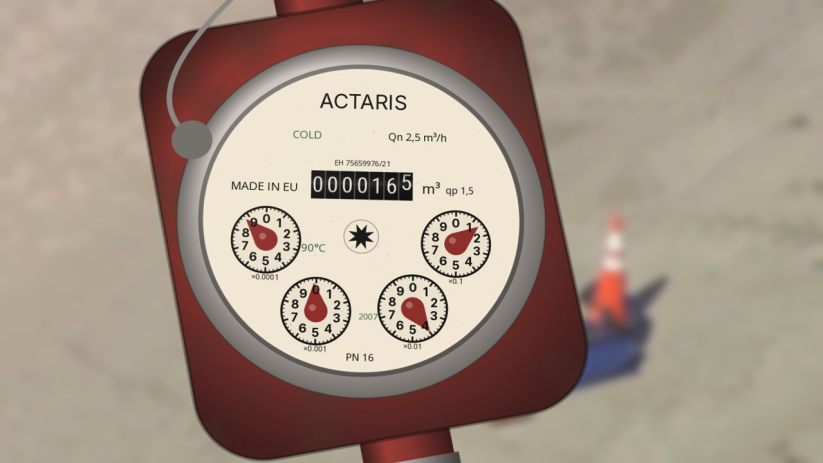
165.1398 m³
